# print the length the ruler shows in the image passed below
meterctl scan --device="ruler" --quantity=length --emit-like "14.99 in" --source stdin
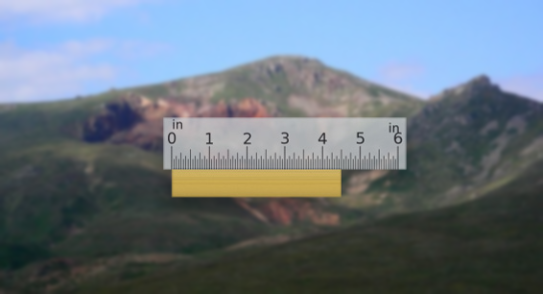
4.5 in
